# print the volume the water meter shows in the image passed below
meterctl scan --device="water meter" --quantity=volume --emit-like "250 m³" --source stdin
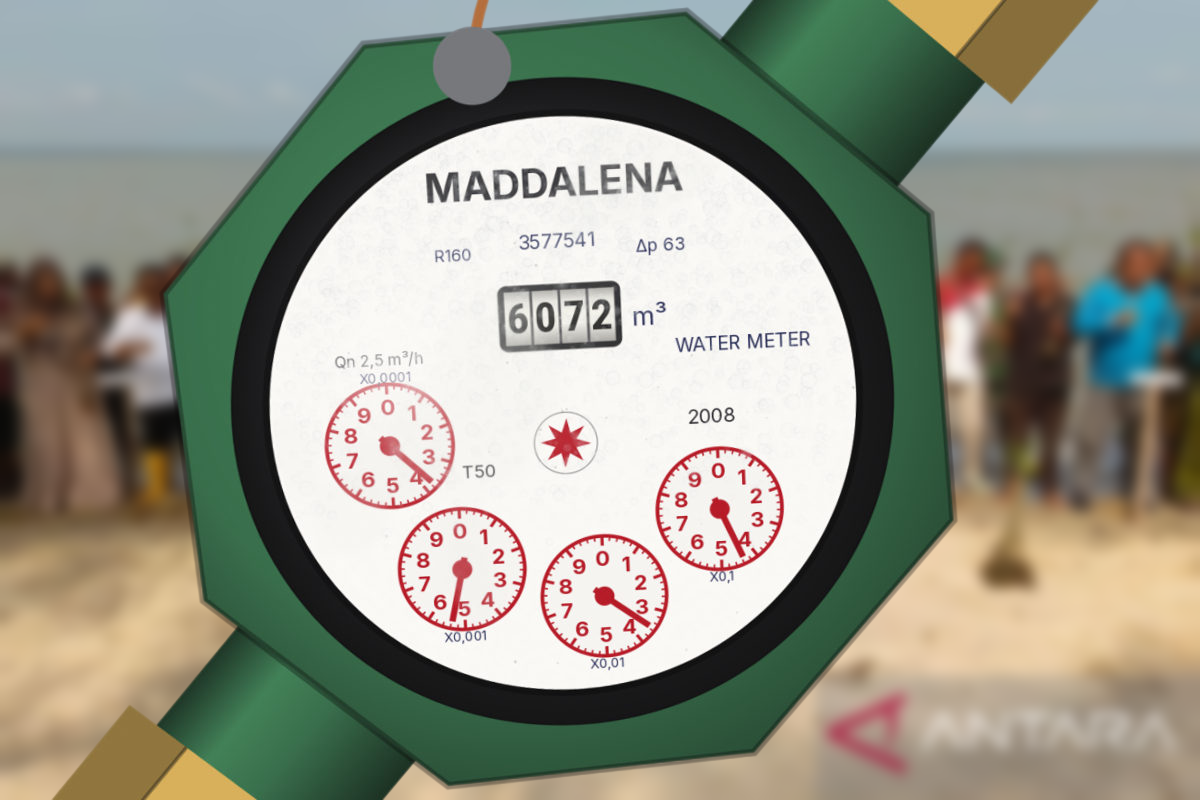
6072.4353 m³
